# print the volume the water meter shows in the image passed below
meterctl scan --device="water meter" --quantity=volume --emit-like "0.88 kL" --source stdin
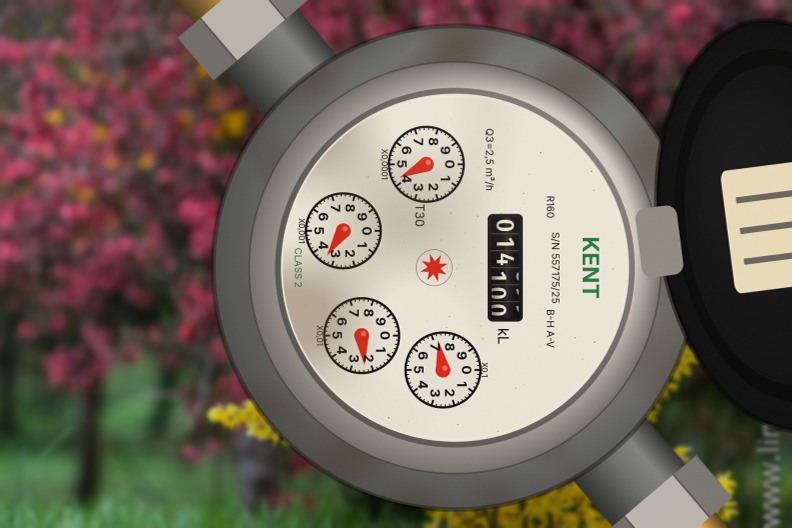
14099.7234 kL
